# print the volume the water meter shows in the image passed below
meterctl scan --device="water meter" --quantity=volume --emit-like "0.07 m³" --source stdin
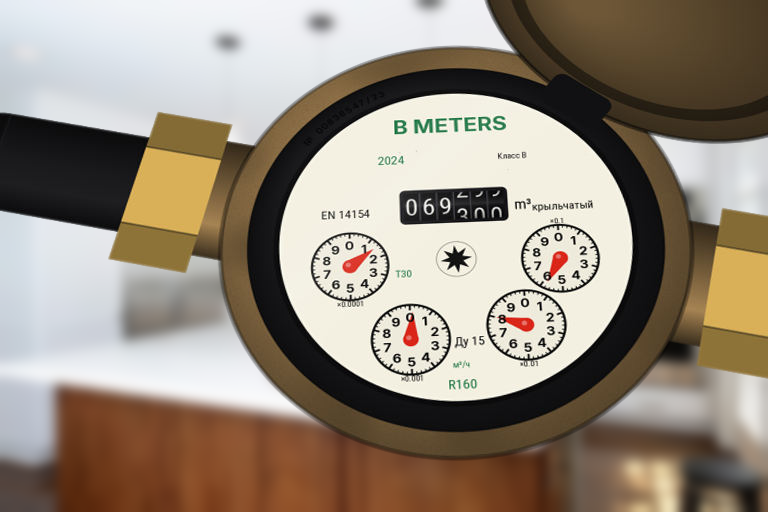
69299.5801 m³
